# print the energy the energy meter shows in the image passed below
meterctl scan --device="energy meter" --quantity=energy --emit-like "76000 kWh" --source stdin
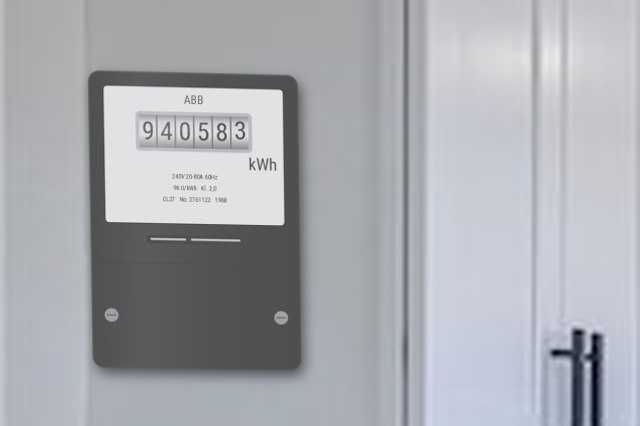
940583 kWh
